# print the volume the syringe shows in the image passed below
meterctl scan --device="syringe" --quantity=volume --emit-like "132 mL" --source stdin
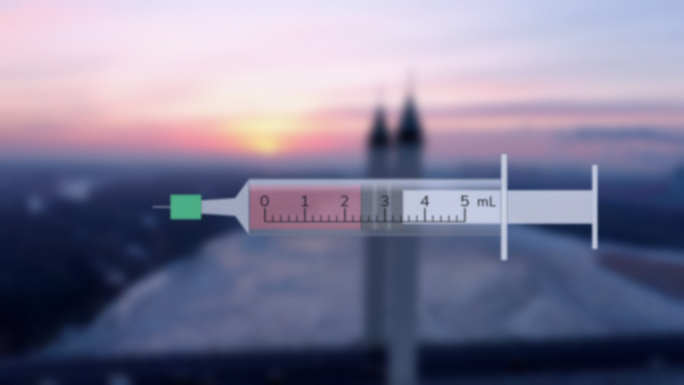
2.4 mL
